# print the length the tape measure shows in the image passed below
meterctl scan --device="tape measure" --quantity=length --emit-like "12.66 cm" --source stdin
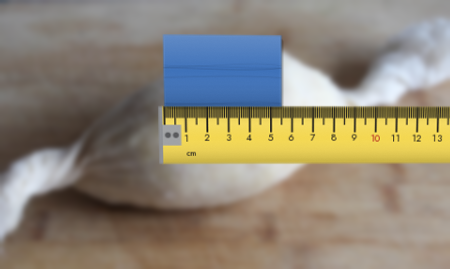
5.5 cm
